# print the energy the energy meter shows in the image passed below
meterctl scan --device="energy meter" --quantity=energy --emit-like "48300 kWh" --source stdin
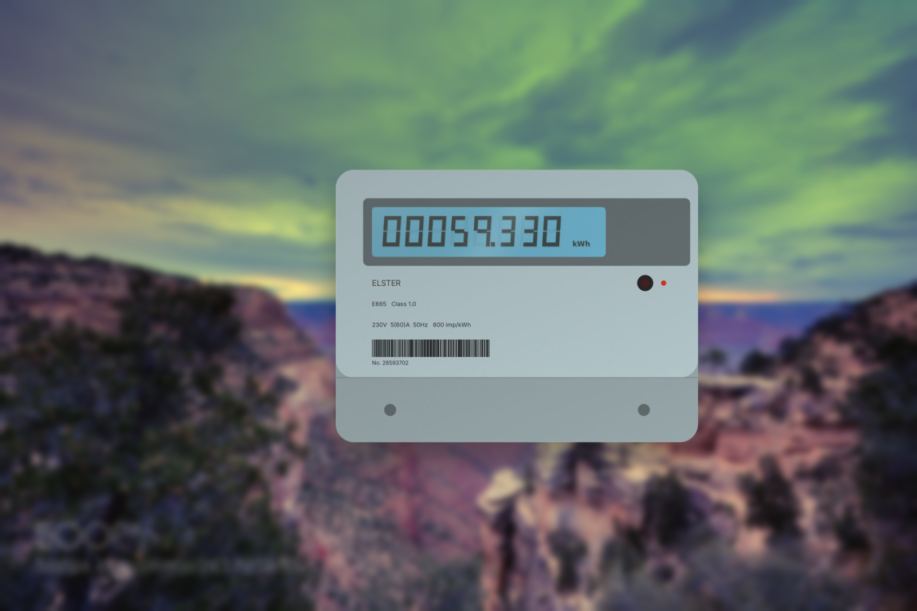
59.330 kWh
